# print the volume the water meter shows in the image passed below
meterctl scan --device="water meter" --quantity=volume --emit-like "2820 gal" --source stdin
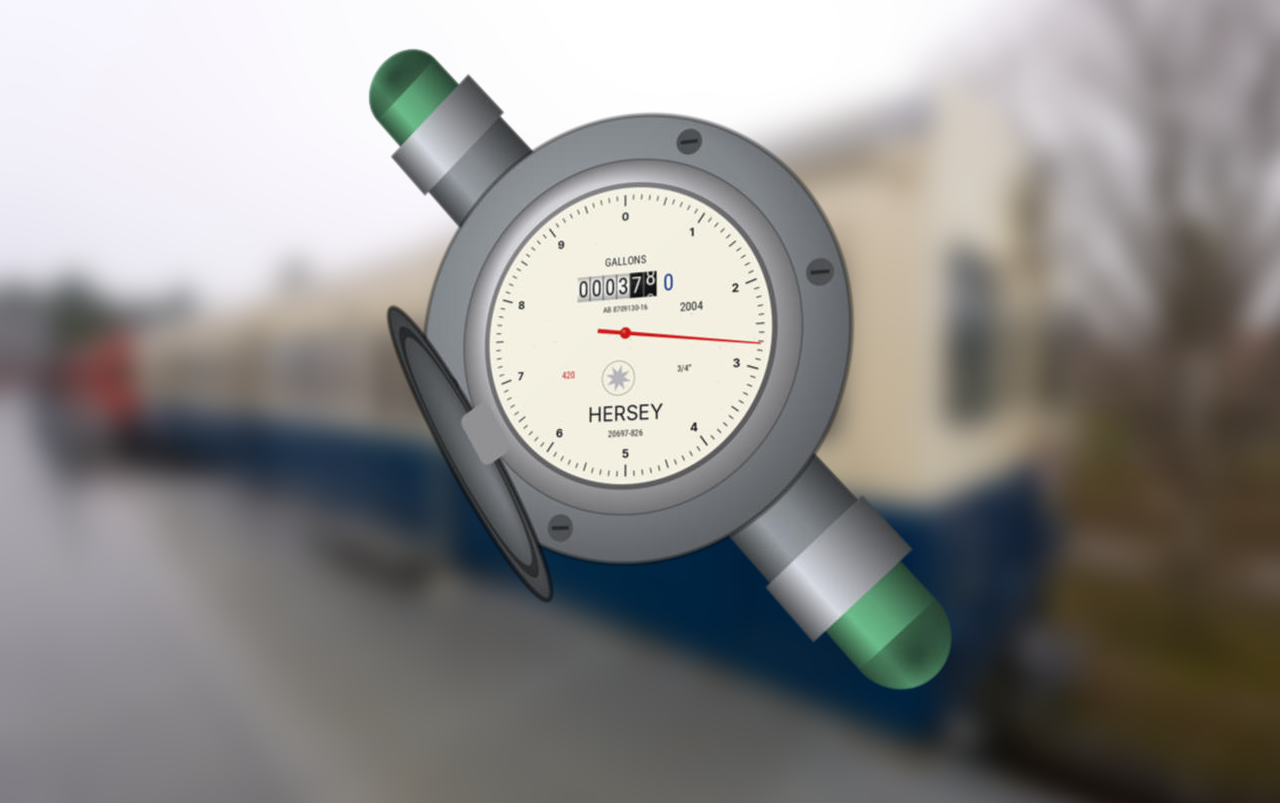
3782.7 gal
